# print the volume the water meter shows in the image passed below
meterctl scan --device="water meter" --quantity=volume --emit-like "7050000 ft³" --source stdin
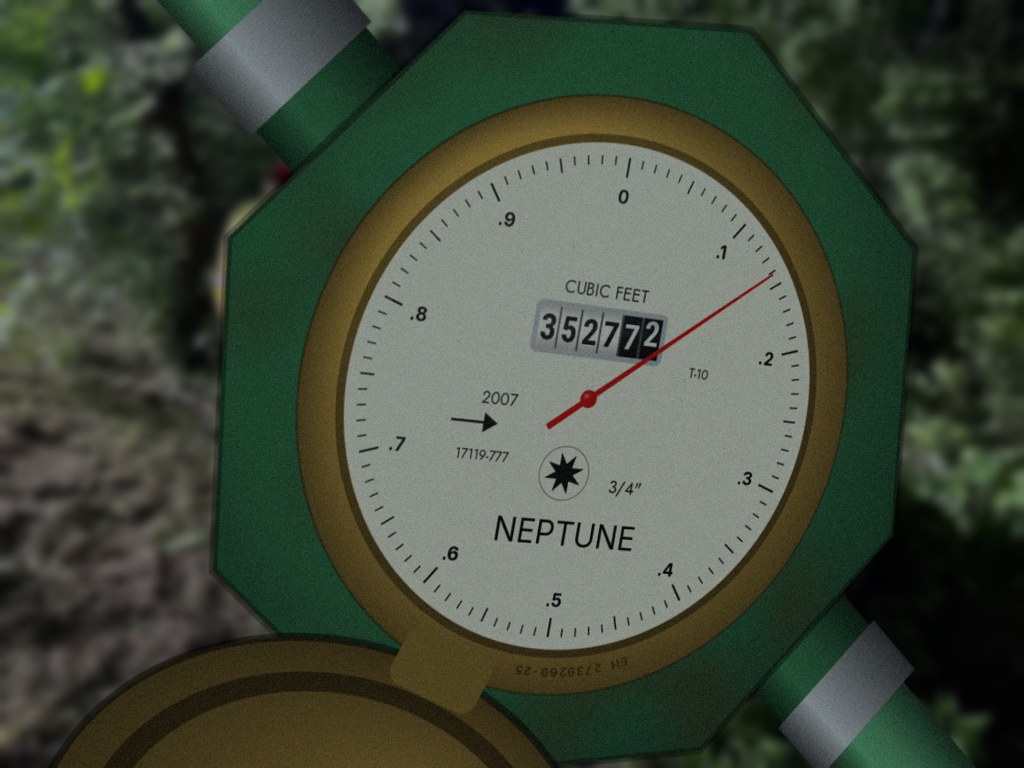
352772.14 ft³
